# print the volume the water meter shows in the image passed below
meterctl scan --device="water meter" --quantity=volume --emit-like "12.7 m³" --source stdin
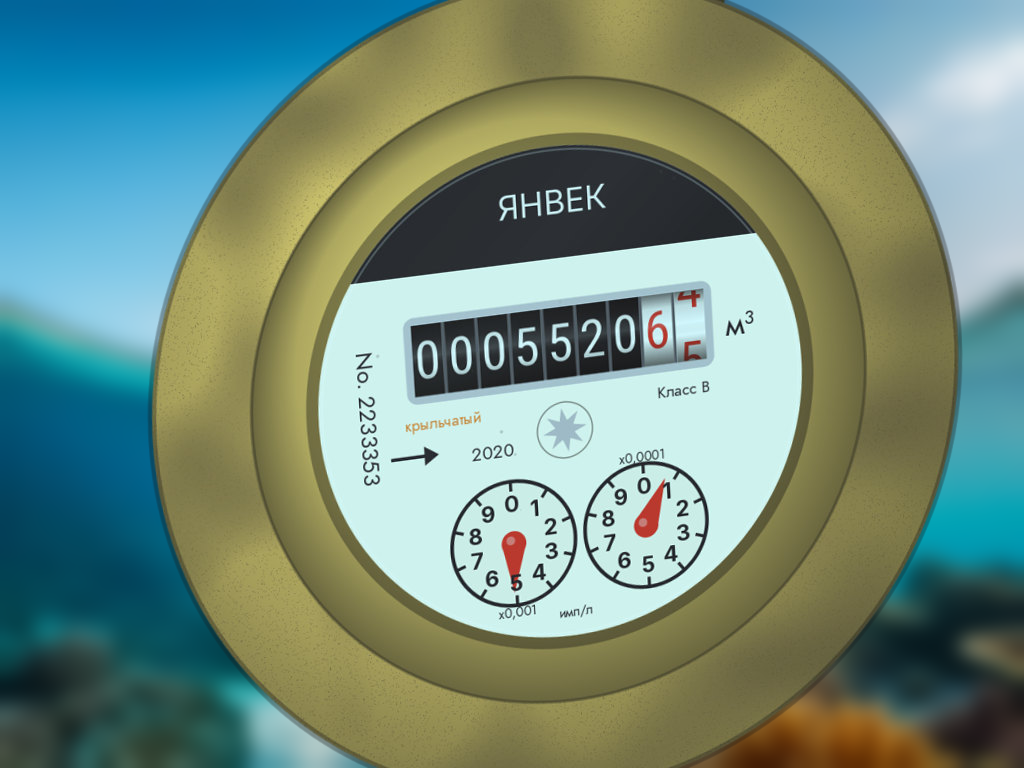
5520.6450 m³
